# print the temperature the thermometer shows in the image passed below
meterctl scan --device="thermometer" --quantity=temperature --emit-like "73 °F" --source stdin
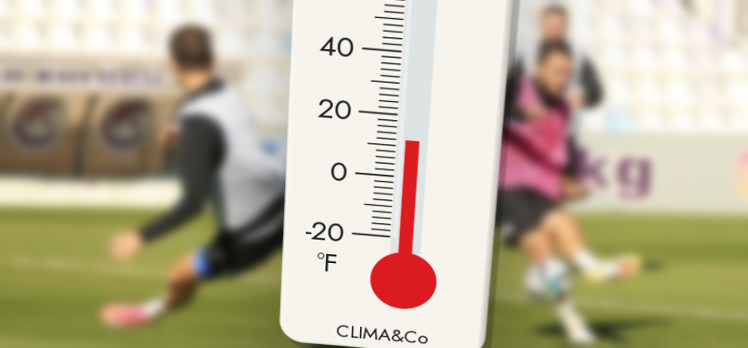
12 °F
